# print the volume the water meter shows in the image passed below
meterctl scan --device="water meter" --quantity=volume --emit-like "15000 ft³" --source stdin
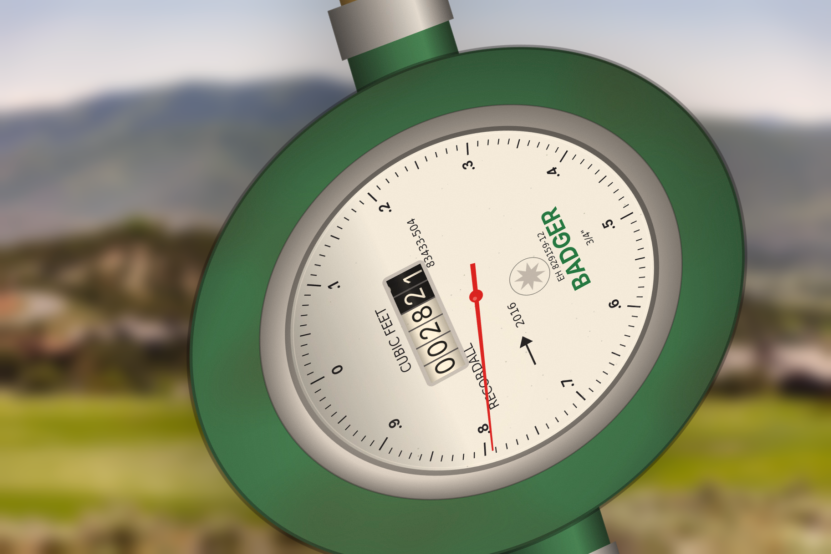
2820.79 ft³
